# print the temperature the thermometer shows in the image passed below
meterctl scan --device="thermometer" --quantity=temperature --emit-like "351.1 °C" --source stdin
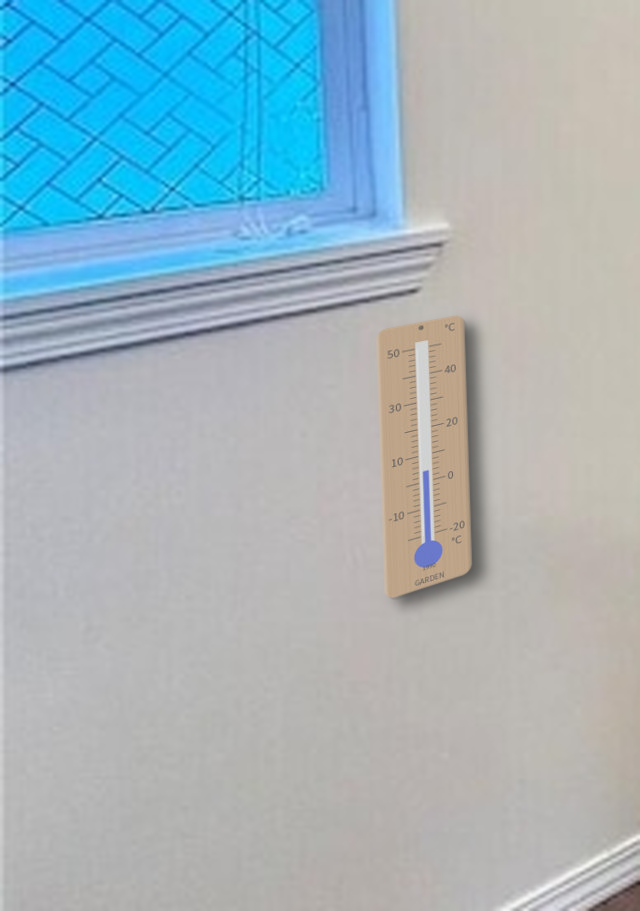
4 °C
